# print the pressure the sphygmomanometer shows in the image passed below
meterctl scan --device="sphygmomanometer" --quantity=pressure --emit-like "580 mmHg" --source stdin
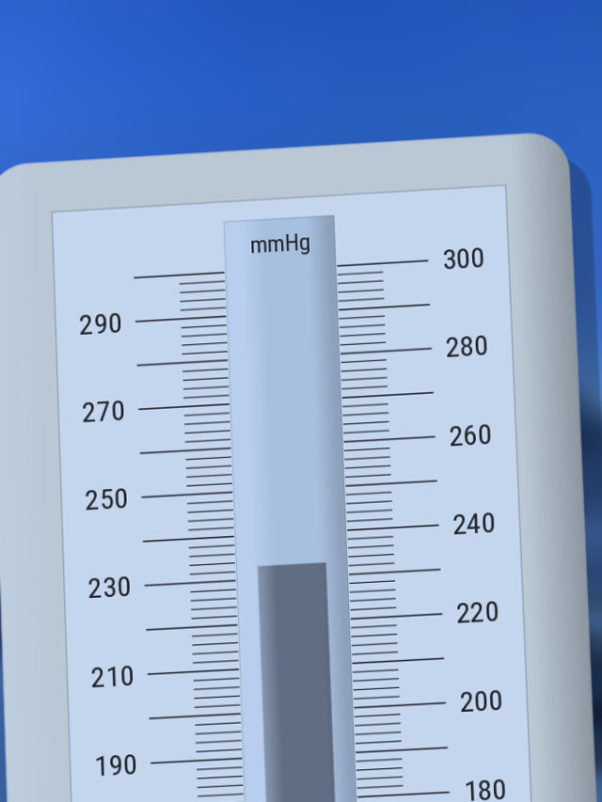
233 mmHg
